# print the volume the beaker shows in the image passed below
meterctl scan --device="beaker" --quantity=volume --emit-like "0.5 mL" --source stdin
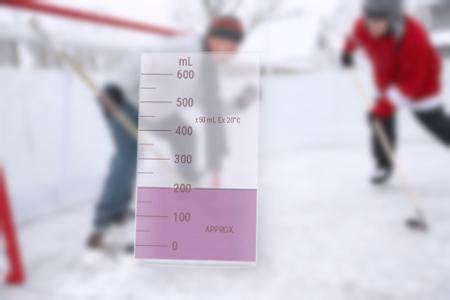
200 mL
